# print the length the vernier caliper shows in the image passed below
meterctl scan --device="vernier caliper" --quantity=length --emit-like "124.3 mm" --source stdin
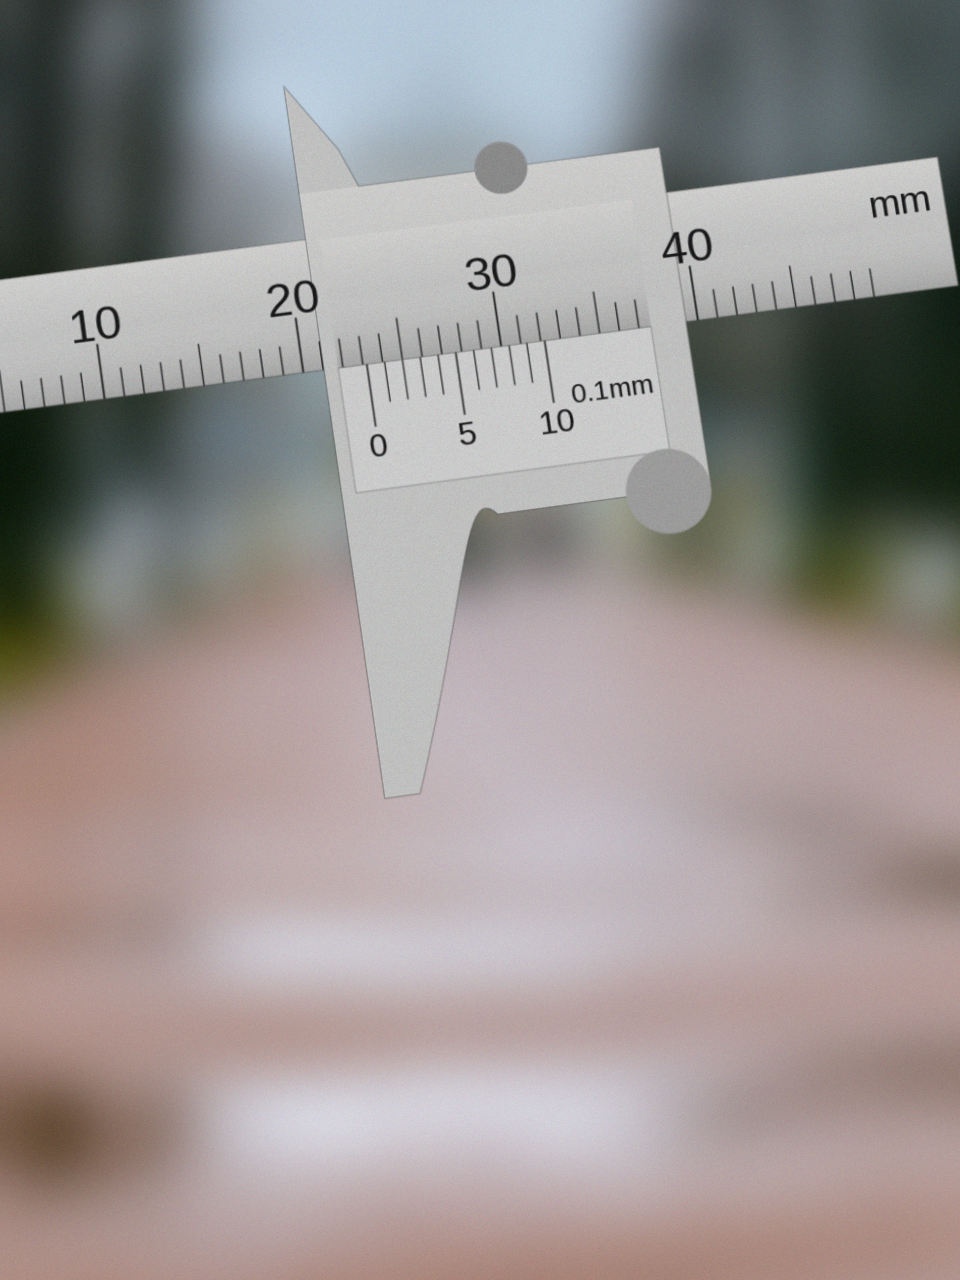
23.2 mm
